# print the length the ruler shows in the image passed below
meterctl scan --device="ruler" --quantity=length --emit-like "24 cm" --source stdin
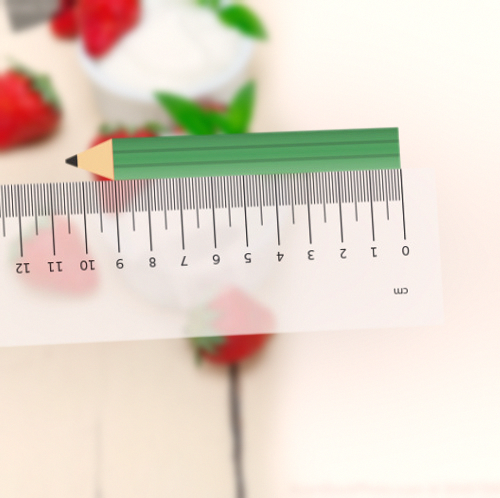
10.5 cm
